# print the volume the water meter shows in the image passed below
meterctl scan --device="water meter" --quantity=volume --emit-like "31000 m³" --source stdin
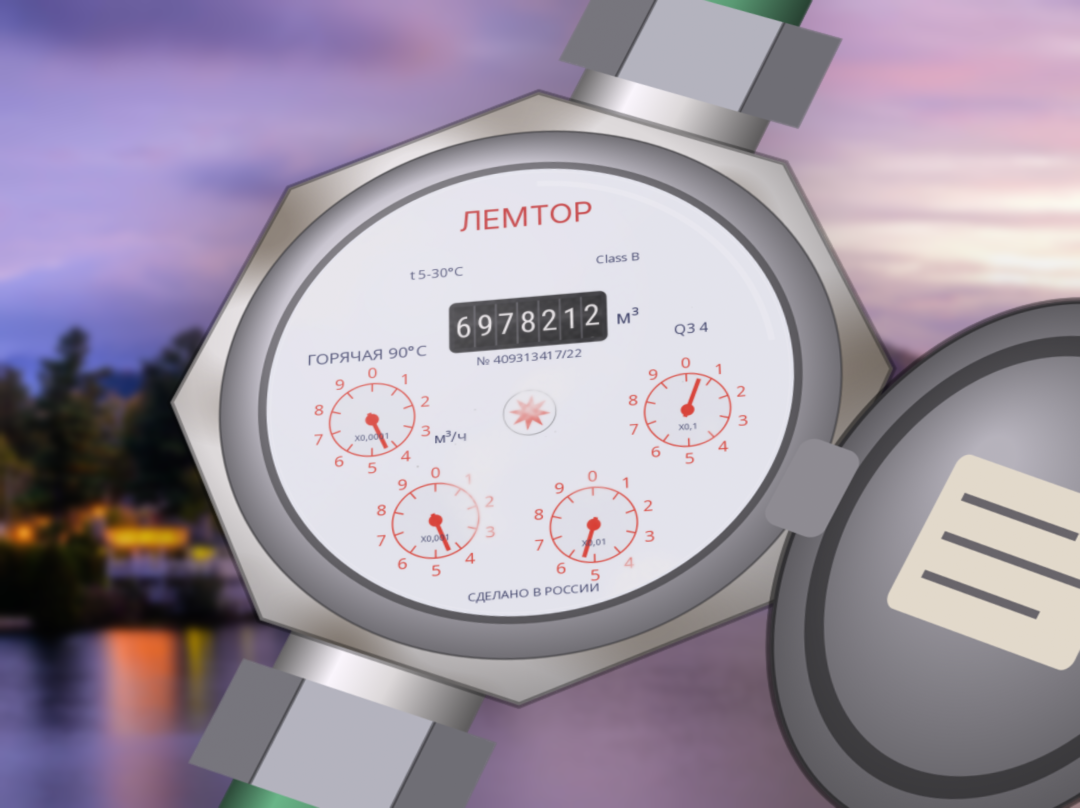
6978212.0544 m³
